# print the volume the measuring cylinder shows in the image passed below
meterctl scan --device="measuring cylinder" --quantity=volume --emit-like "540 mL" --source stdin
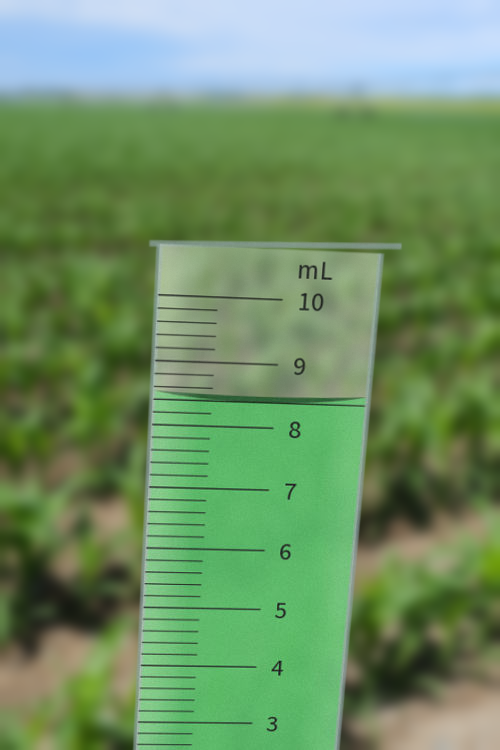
8.4 mL
